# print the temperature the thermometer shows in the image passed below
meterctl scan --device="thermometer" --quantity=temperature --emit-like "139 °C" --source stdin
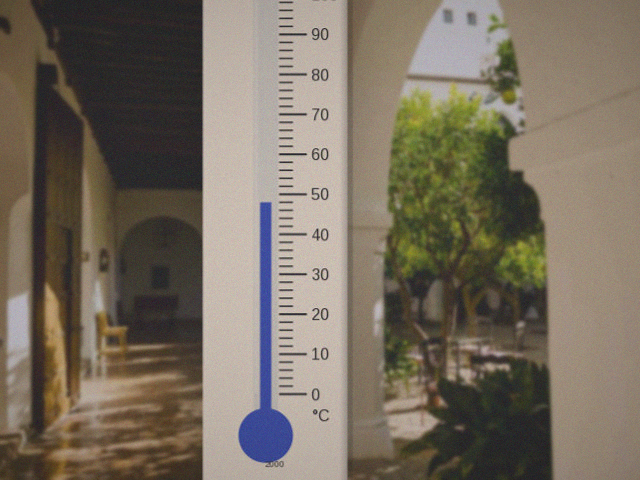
48 °C
